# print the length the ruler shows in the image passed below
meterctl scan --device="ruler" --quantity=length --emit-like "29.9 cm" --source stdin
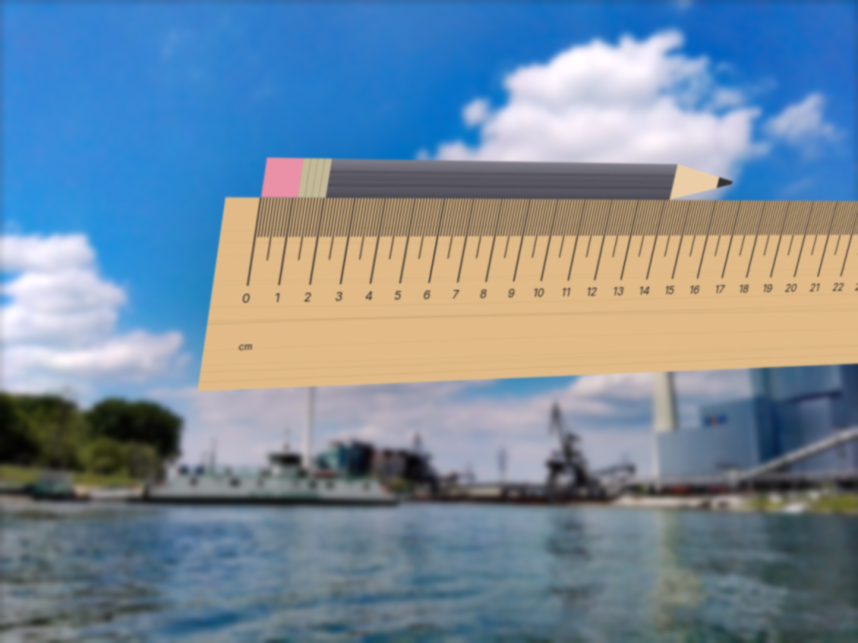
16.5 cm
